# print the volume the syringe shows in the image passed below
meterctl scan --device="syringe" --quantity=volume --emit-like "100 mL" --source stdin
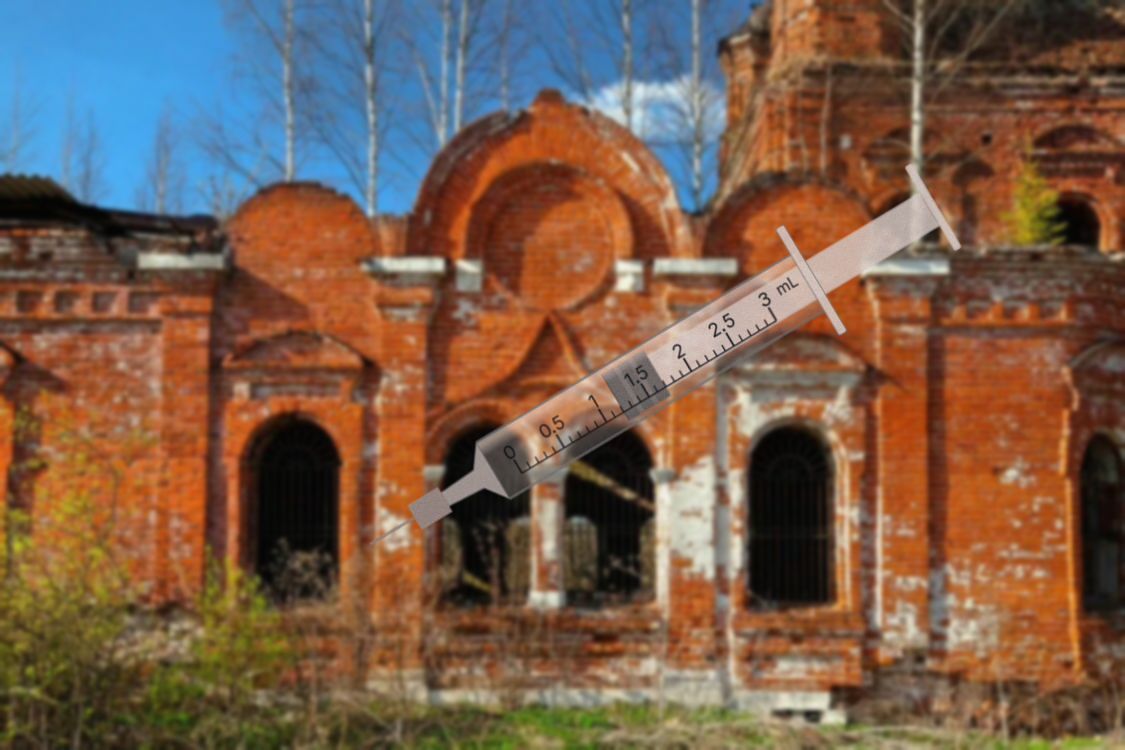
1.2 mL
